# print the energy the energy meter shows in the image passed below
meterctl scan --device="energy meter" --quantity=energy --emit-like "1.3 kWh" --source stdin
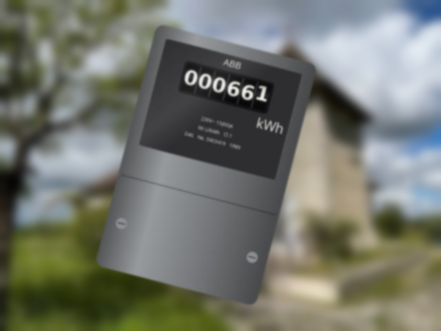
661 kWh
